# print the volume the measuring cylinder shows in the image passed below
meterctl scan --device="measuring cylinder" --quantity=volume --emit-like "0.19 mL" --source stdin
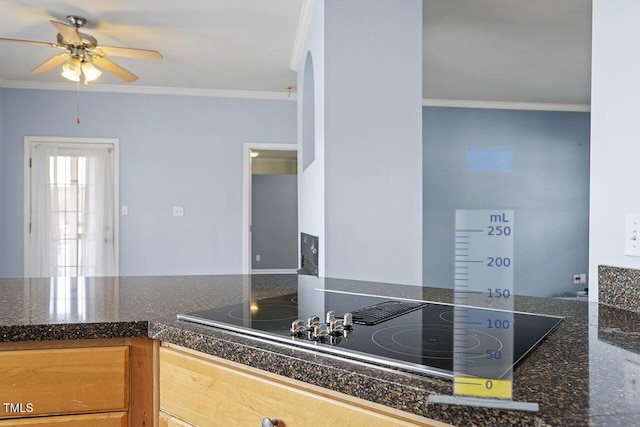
10 mL
